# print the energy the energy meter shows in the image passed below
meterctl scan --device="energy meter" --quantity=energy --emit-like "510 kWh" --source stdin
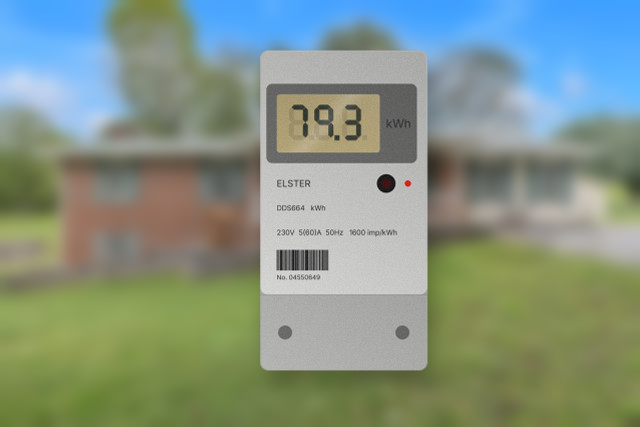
79.3 kWh
